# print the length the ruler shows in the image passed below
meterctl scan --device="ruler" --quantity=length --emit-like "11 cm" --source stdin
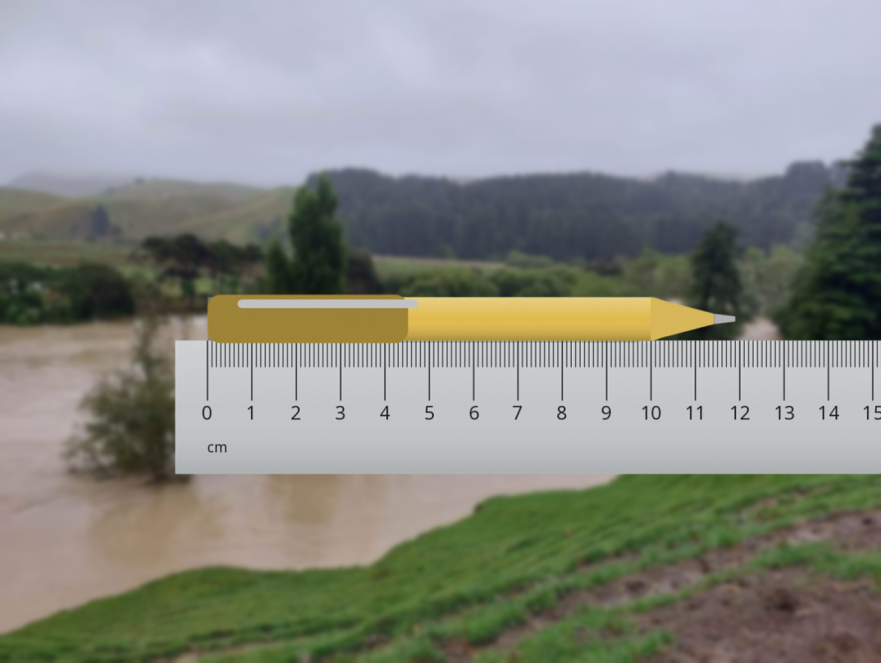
11.9 cm
